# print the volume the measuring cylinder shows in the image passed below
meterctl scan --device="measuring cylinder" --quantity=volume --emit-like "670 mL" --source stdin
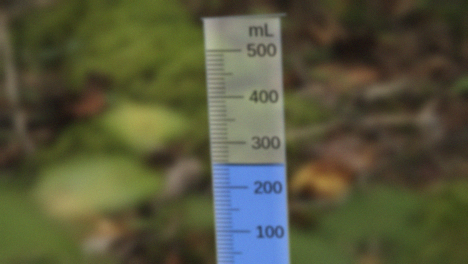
250 mL
